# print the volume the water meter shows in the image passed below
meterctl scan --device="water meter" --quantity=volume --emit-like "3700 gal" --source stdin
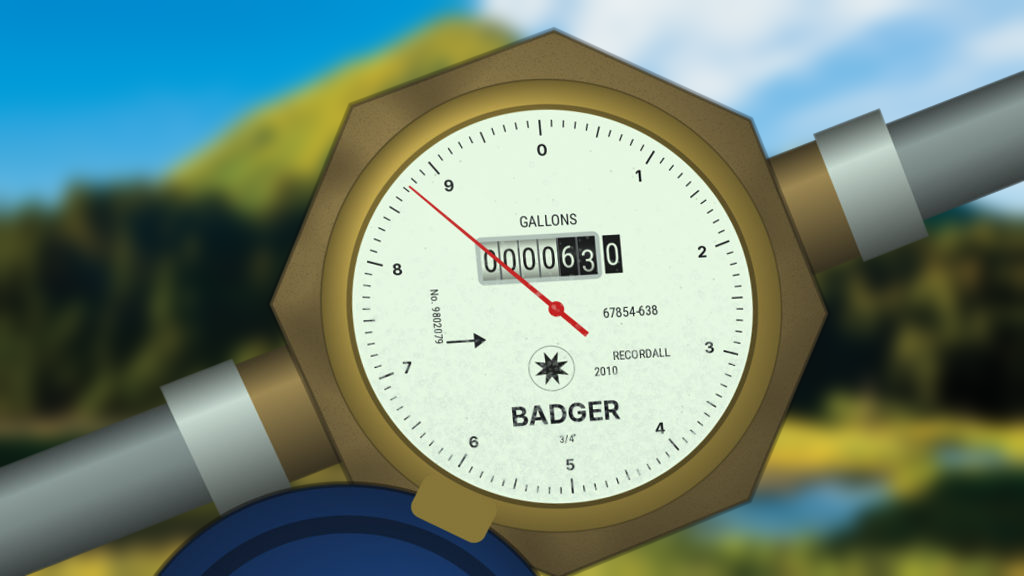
628.7 gal
